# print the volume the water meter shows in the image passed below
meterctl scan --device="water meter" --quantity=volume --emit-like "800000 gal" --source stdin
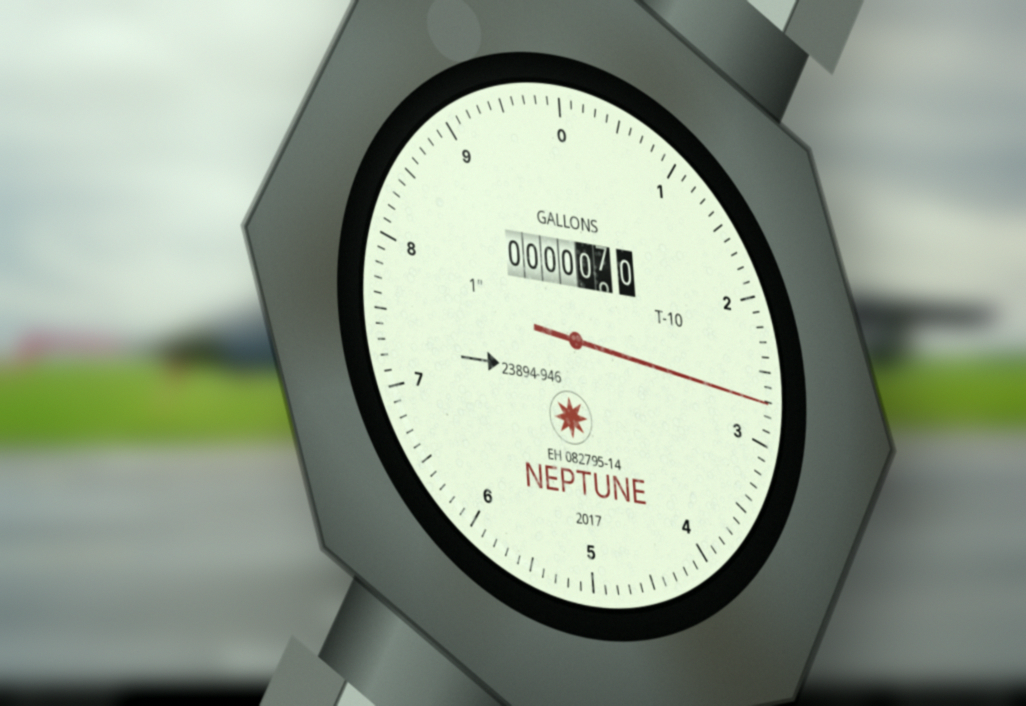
72.7 gal
